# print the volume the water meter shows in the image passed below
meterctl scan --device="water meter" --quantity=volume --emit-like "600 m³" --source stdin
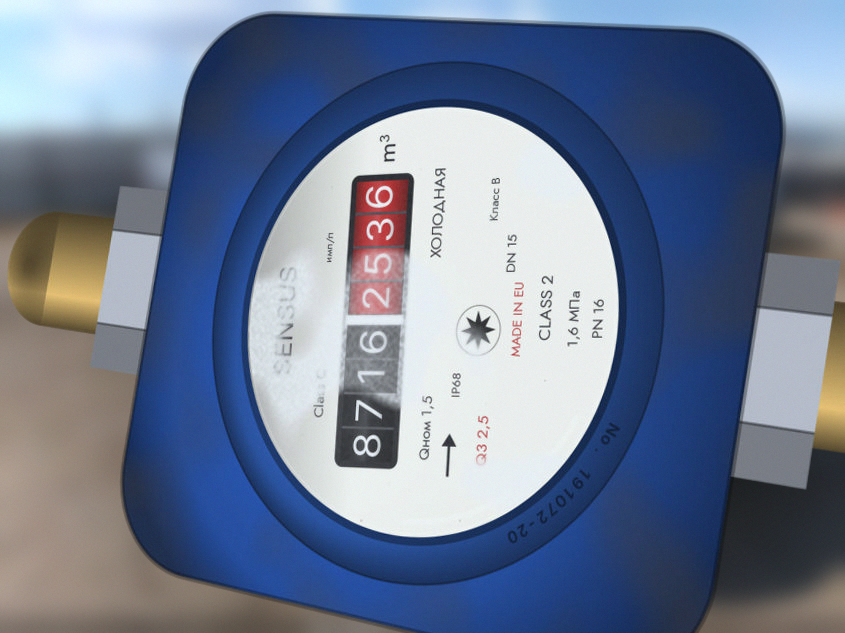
8716.2536 m³
